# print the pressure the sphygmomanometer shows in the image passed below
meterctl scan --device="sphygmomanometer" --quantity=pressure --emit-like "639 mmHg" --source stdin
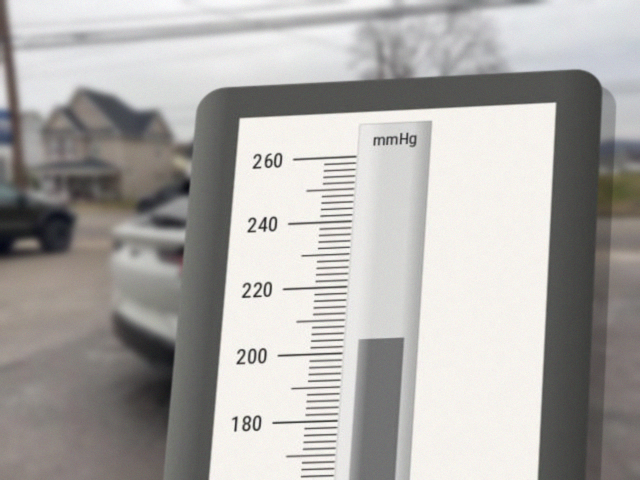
204 mmHg
